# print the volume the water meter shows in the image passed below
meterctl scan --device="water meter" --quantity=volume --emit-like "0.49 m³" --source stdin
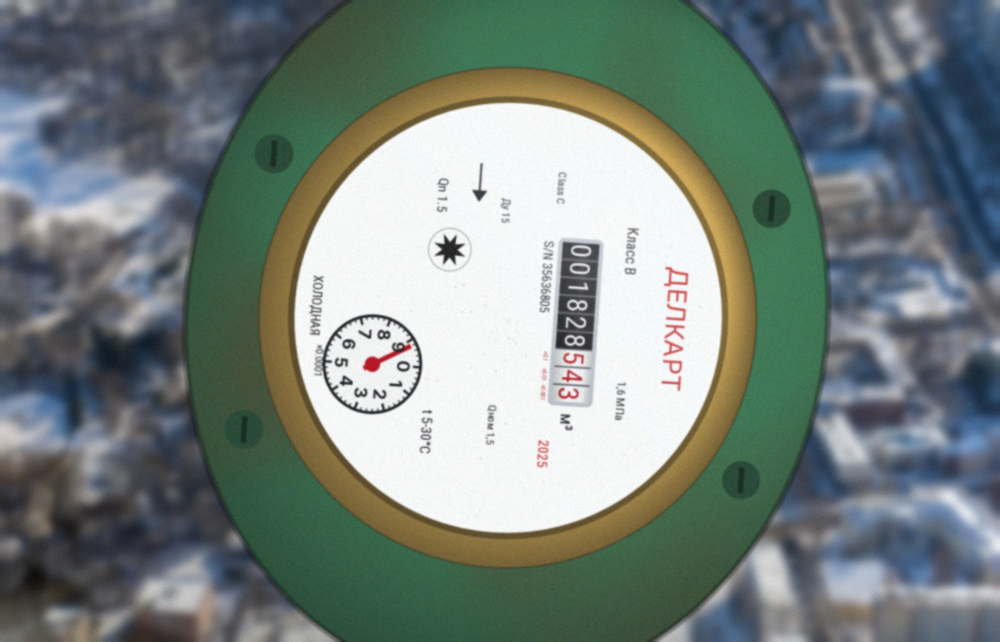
1828.5429 m³
